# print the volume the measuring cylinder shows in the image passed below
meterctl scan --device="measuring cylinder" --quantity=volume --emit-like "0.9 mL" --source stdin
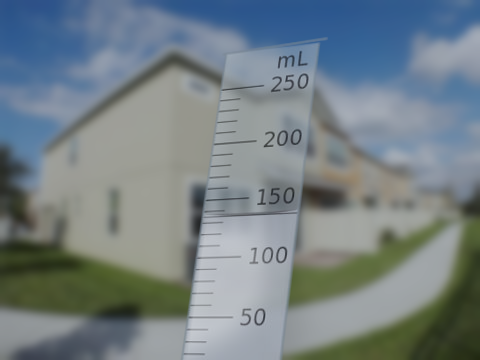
135 mL
